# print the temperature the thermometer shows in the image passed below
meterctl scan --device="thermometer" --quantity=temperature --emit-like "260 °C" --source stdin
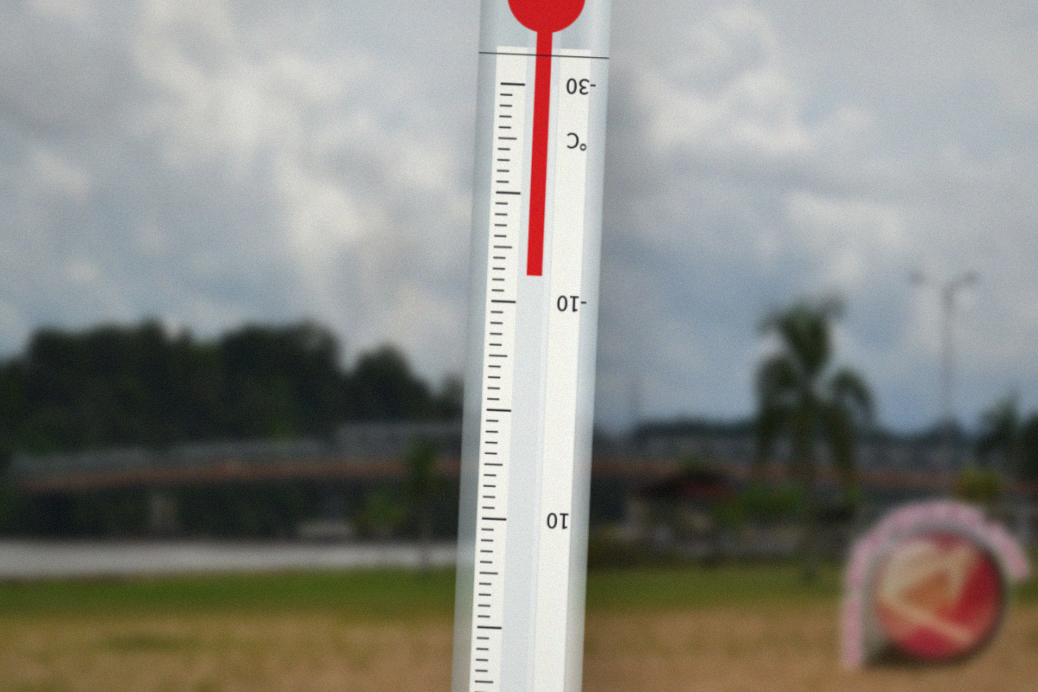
-12.5 °C
